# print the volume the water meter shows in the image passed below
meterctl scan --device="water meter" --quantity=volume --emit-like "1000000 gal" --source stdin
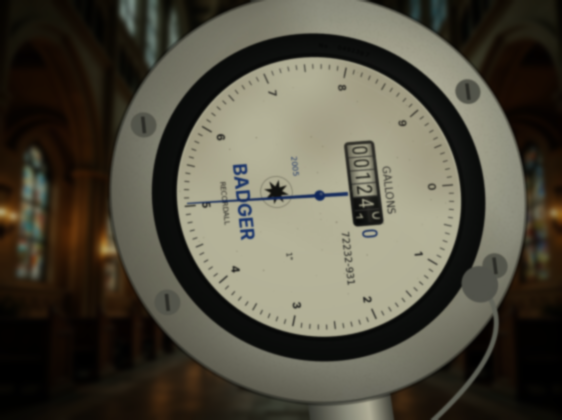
12405.0 gal
